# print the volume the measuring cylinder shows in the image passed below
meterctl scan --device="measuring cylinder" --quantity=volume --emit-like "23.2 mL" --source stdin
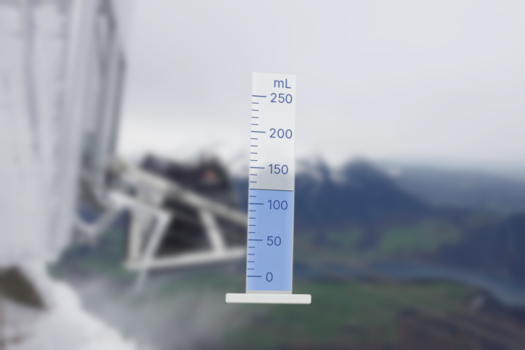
120 mL
